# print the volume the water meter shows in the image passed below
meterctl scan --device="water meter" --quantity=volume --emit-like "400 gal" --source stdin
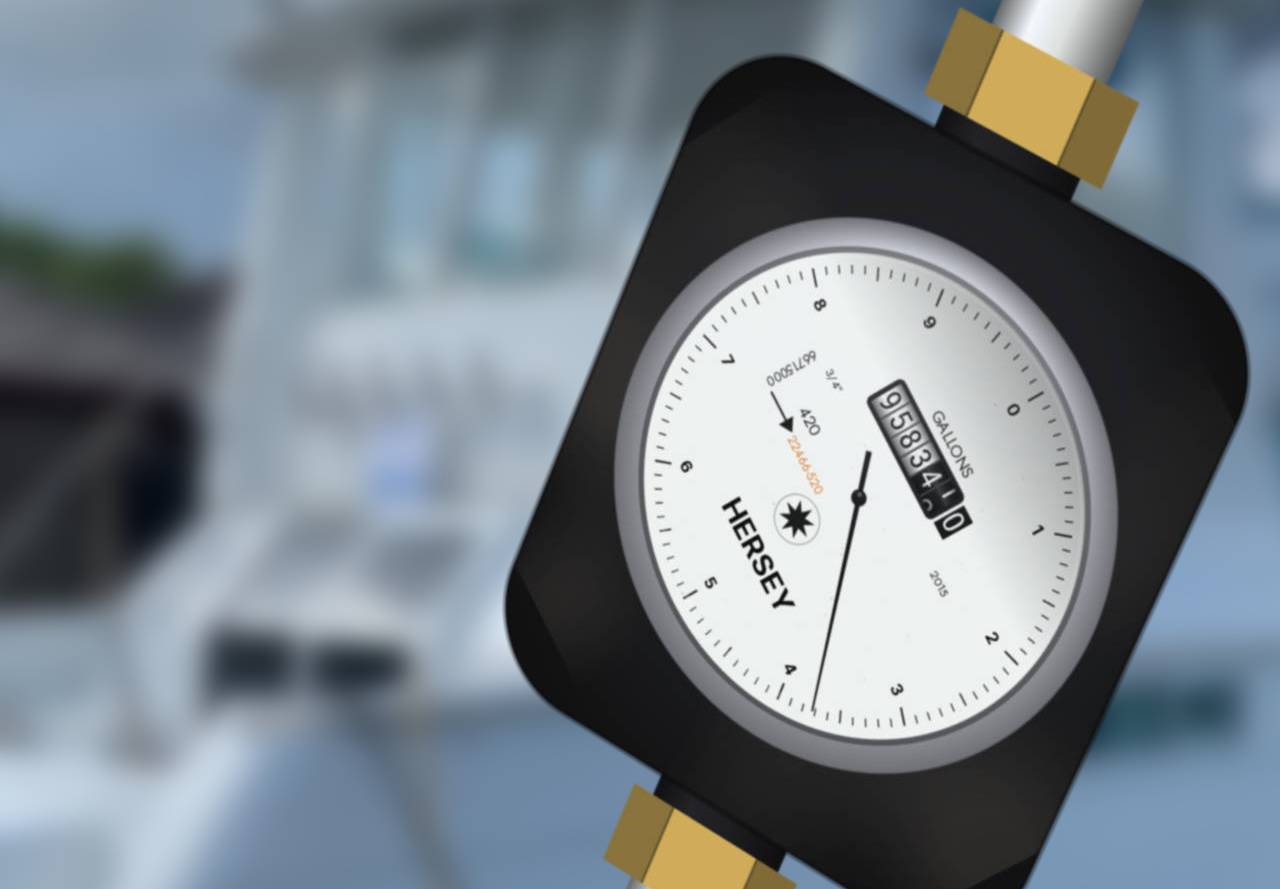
9583413.7 gal
